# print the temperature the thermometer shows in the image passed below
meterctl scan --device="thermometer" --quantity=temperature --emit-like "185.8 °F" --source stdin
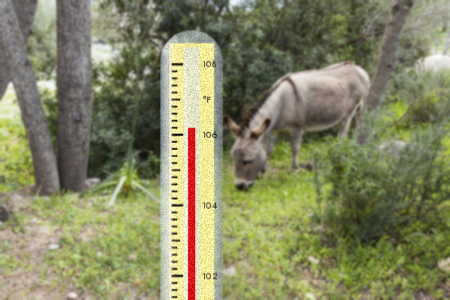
106.2 °F
